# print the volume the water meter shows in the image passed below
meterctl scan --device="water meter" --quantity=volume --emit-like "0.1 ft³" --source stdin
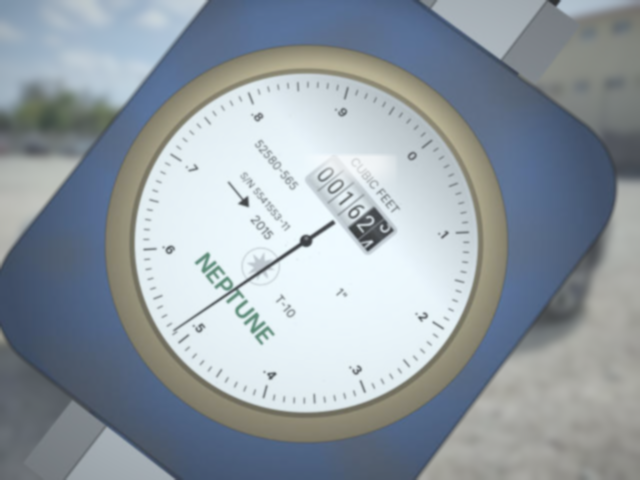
1623.51 ft³
